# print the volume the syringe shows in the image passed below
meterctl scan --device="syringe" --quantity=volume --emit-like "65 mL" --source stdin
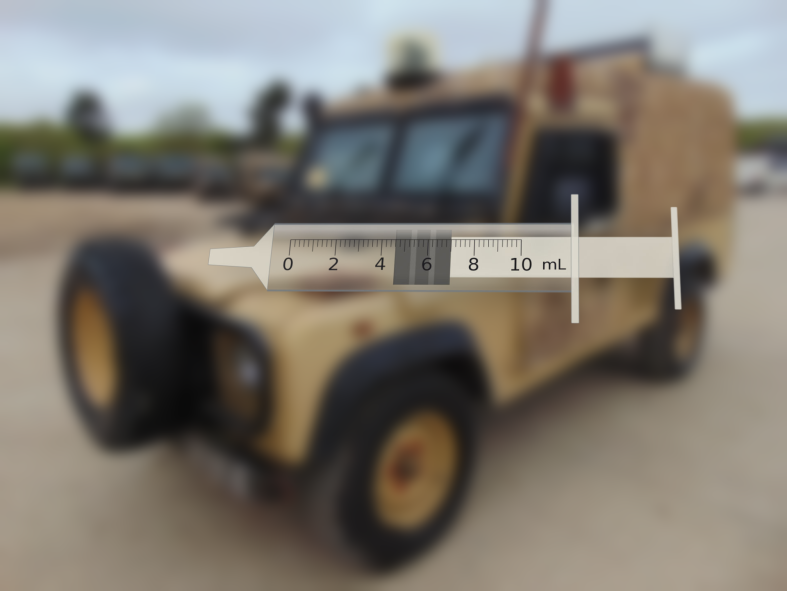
4.6 mL
